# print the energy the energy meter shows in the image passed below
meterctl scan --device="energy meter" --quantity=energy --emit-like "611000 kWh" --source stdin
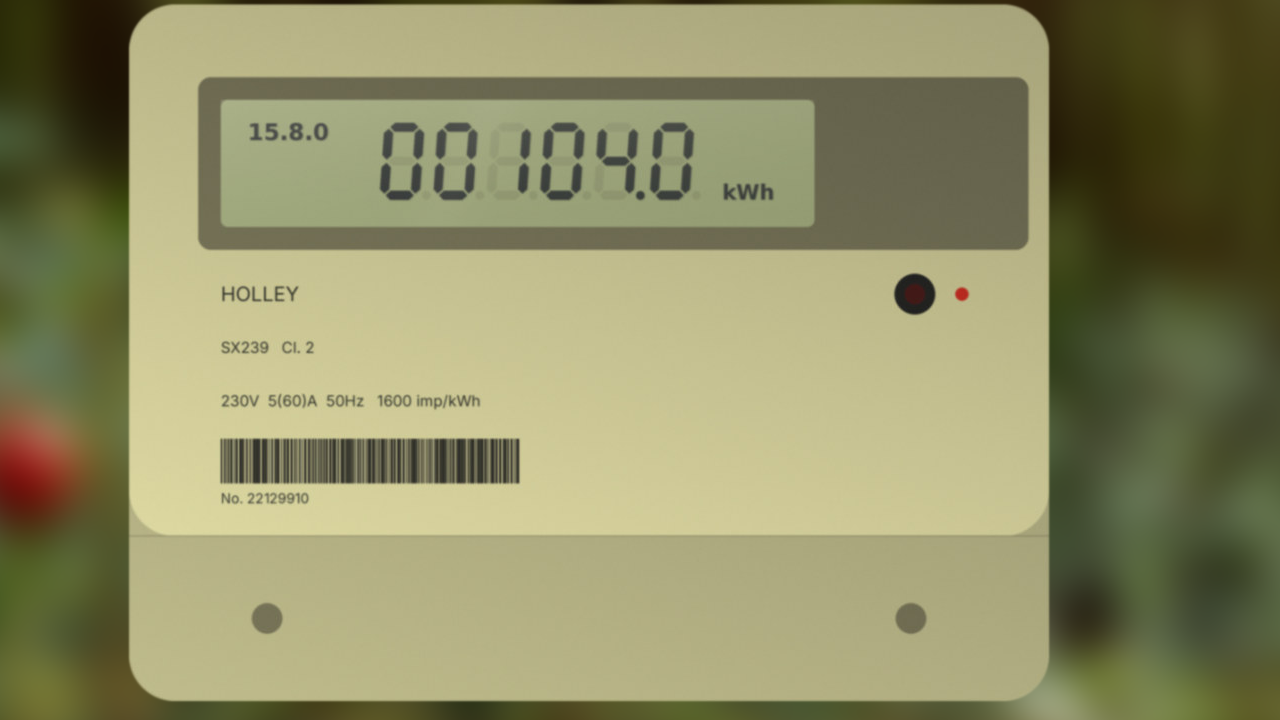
104.0 kWh
